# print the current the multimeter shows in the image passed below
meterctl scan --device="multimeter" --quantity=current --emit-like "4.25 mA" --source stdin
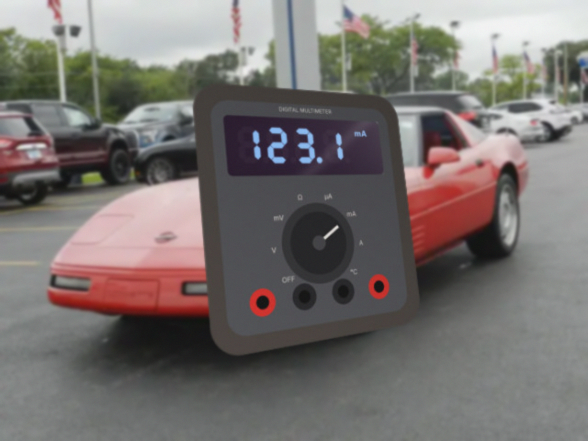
123.1 mA
